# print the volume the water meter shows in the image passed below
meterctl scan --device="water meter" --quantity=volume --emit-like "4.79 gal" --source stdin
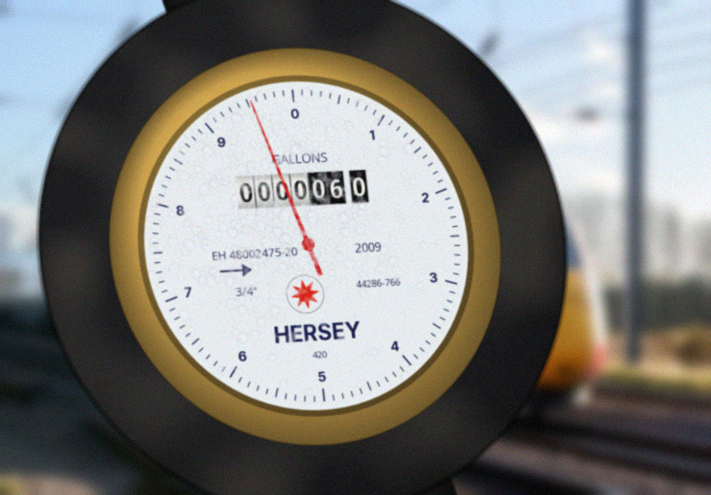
59.5 gal
